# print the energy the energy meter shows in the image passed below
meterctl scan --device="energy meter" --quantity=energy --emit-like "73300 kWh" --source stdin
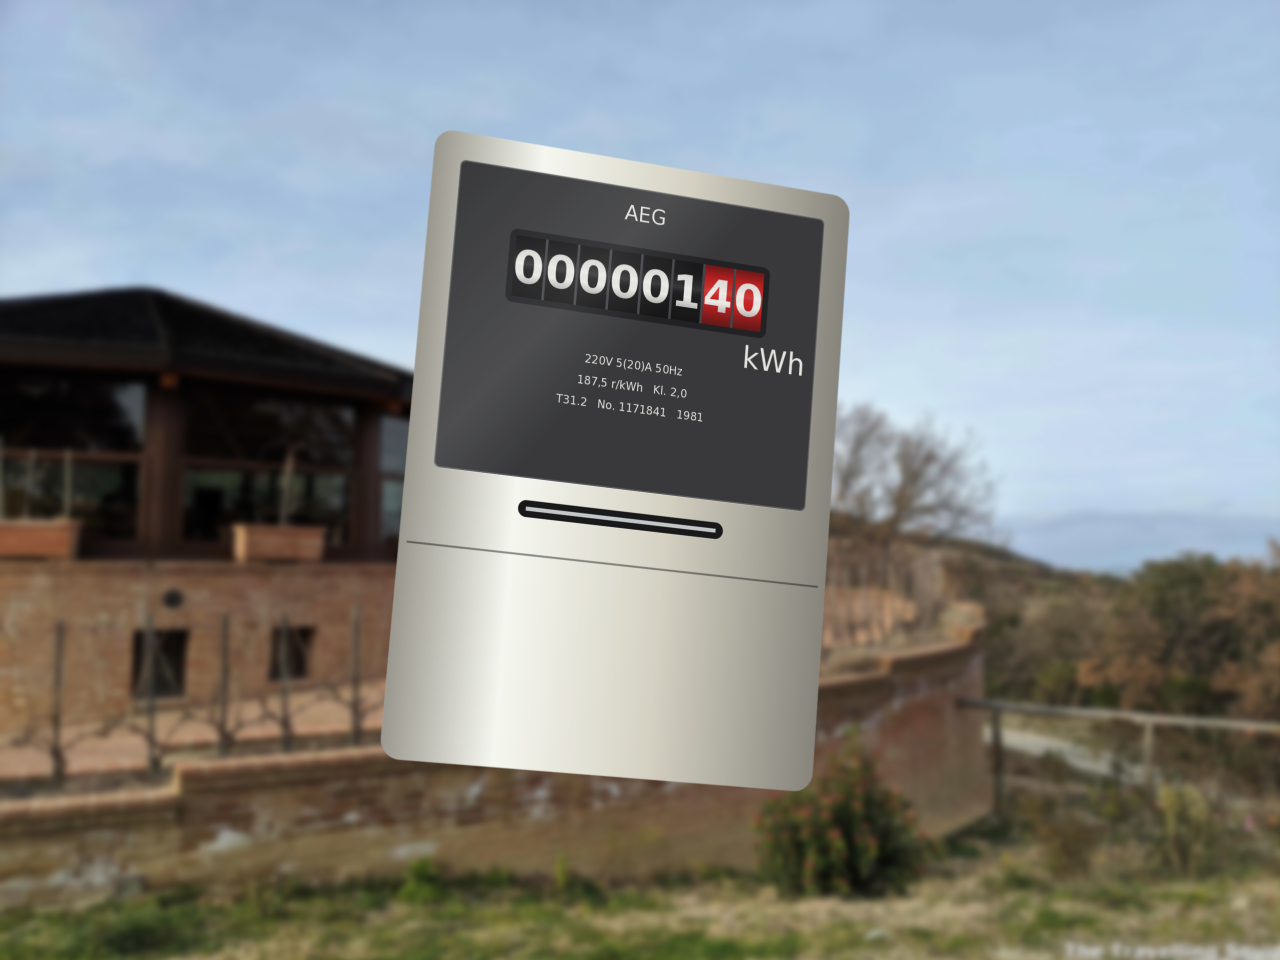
1.40 kWh
